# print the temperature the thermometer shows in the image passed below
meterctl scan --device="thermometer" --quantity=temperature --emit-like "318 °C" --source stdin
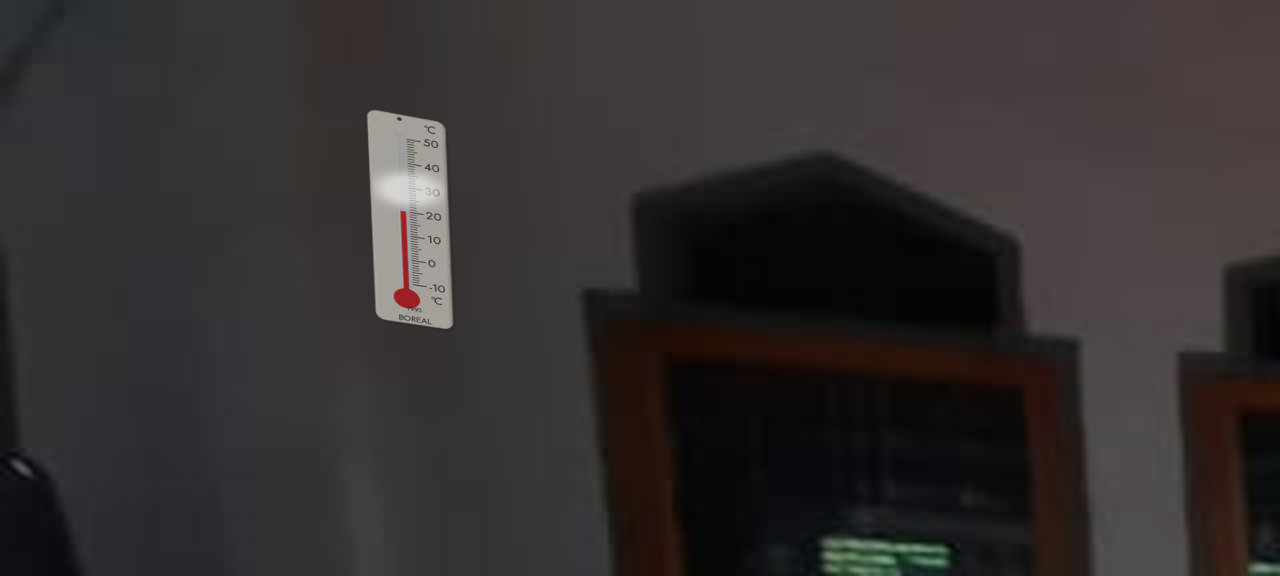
20 °C
